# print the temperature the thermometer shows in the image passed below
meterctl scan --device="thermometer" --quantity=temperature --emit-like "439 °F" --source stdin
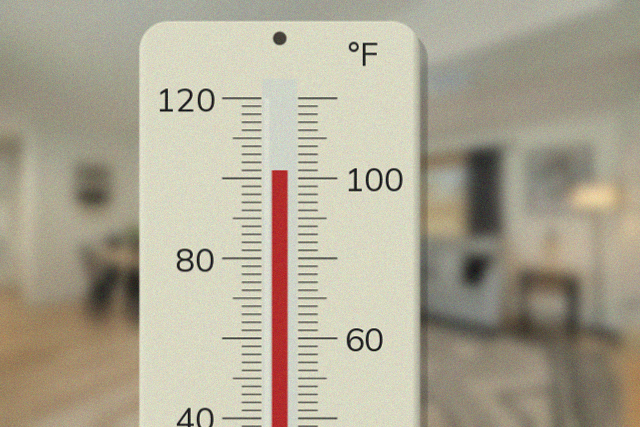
102 °F
